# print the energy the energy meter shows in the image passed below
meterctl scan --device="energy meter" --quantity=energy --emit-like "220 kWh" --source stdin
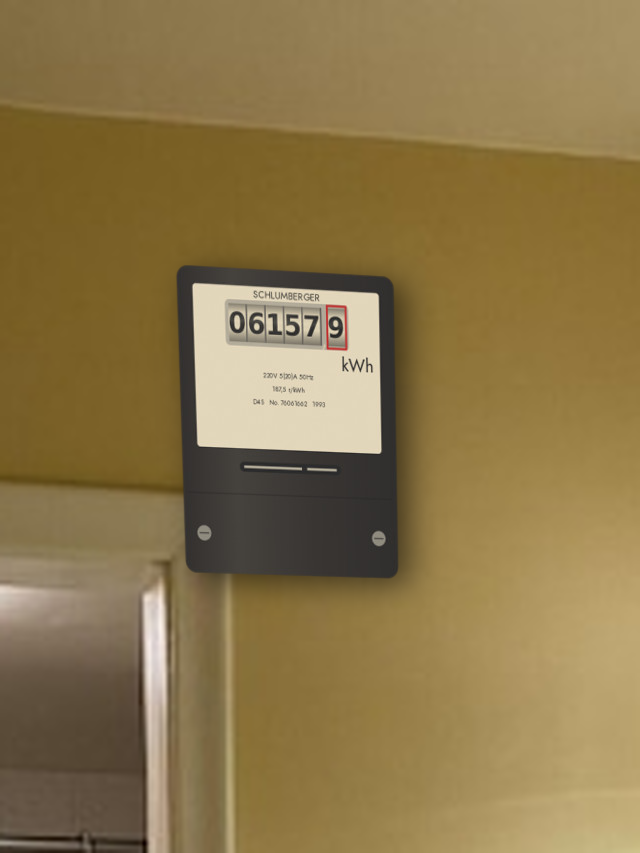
6157.9 kWh
